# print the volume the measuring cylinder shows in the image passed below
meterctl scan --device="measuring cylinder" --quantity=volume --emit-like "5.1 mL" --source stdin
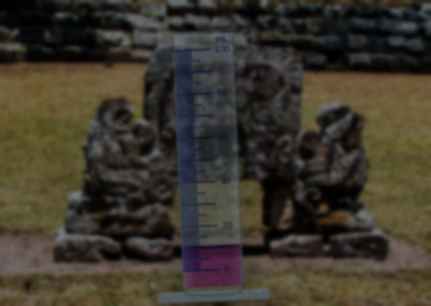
10 mL
